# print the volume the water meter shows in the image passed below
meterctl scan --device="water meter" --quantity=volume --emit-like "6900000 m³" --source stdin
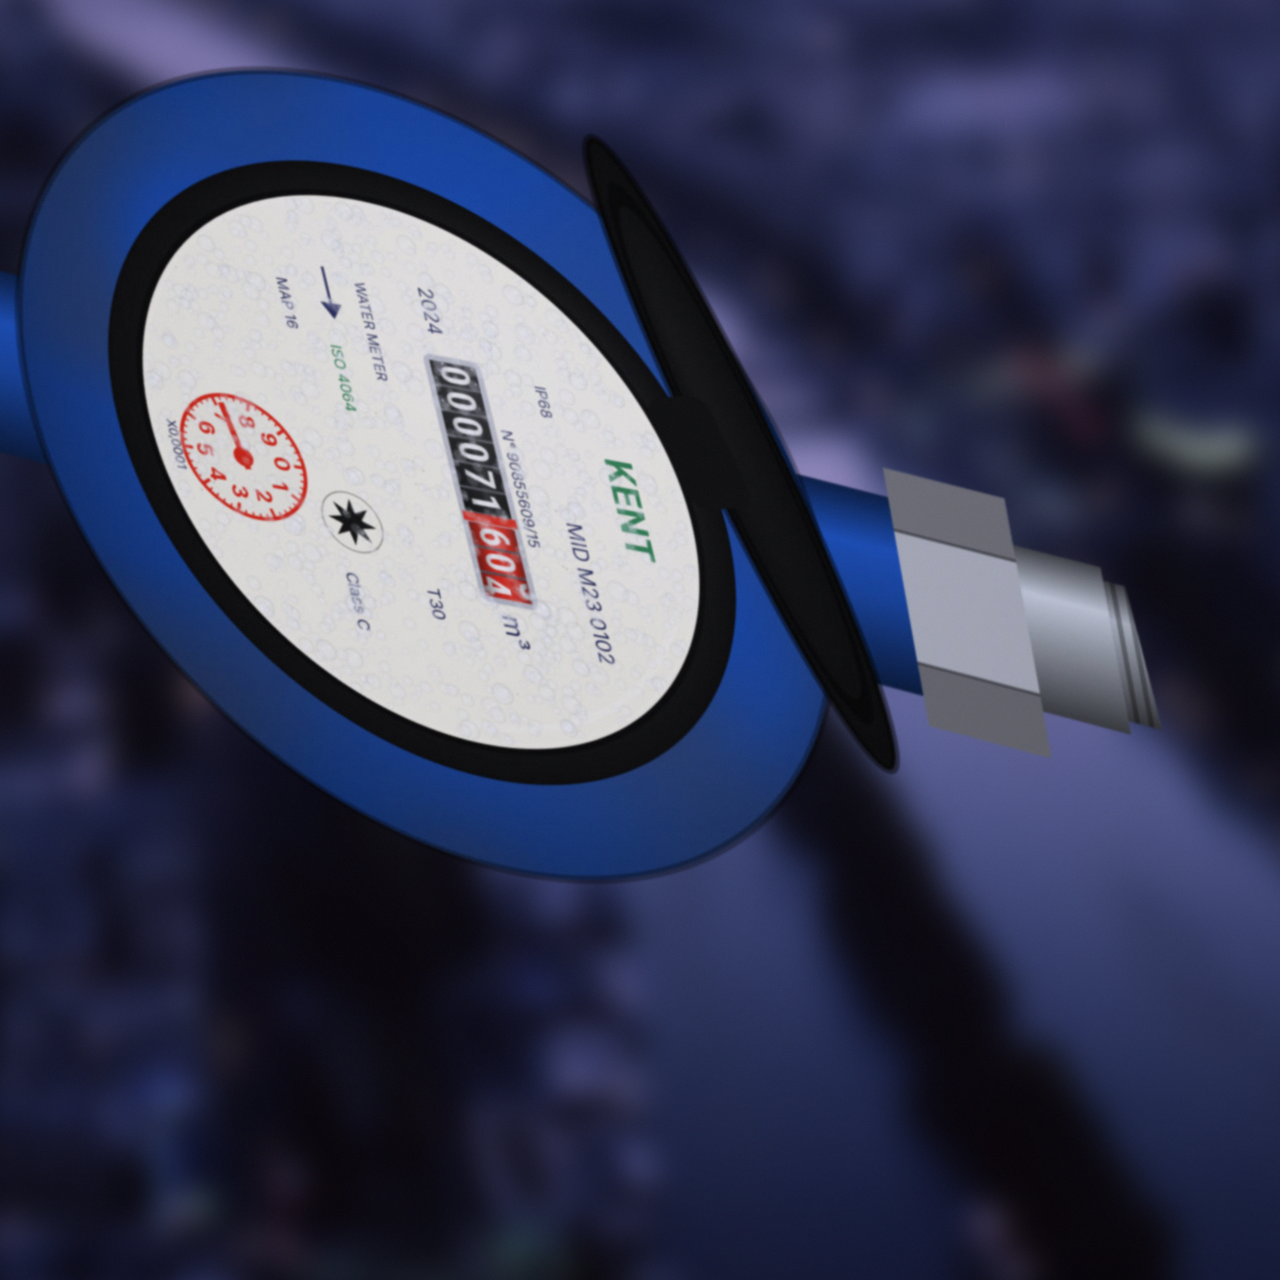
71.6037 m³
